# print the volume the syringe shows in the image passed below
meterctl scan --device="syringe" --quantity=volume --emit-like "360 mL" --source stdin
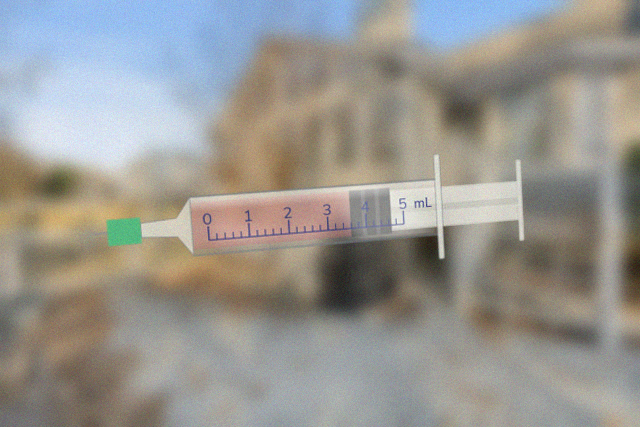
3.6 mL
